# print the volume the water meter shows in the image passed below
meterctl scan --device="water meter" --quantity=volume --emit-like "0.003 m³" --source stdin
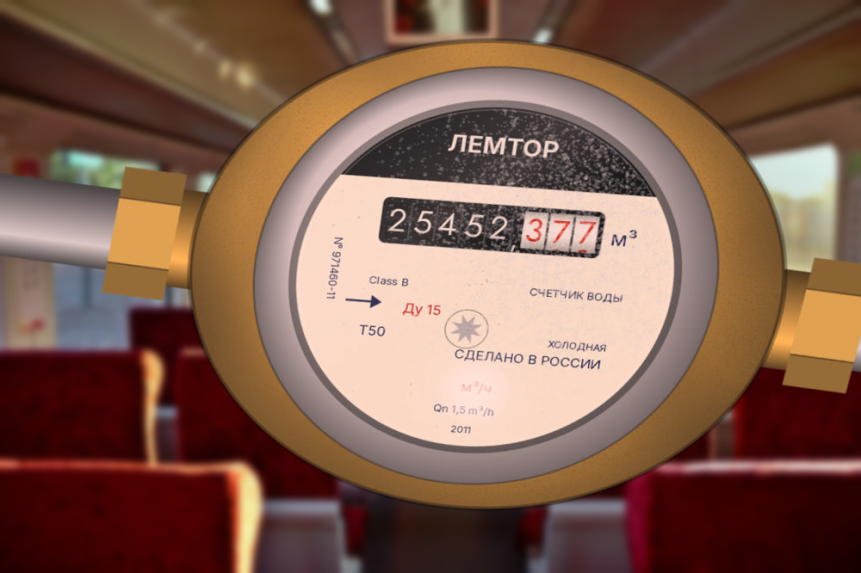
25452.377 m³
